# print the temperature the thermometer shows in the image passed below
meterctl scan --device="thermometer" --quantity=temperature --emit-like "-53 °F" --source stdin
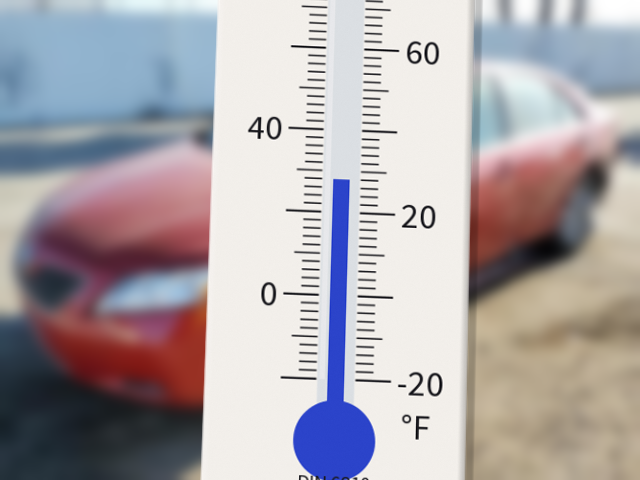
28 °F
